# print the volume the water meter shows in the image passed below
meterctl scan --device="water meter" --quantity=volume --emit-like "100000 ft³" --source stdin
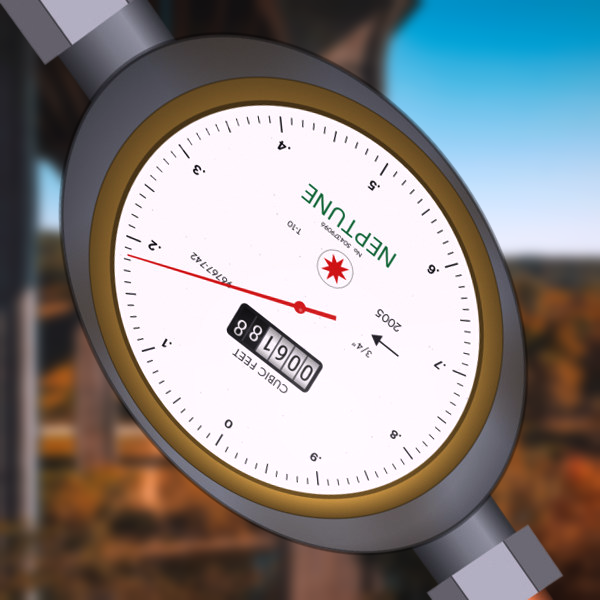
6188.18 ft³
